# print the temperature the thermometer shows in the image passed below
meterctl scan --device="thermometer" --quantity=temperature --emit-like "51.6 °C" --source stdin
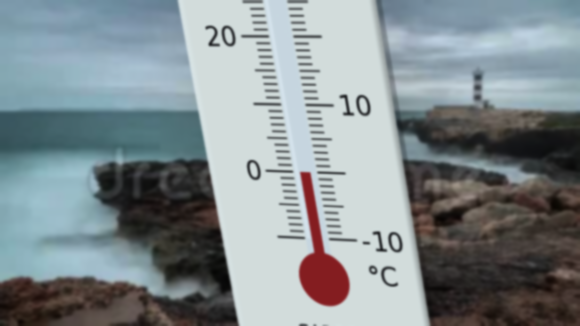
0 °C
